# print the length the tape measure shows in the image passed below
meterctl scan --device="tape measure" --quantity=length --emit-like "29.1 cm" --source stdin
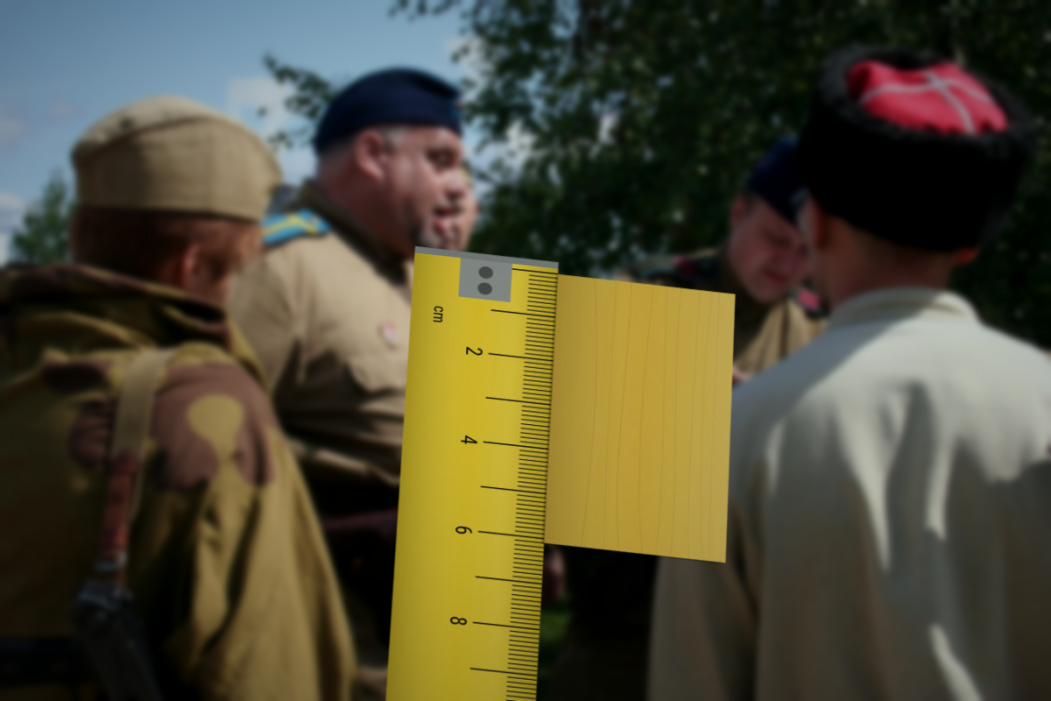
6.1 cm
